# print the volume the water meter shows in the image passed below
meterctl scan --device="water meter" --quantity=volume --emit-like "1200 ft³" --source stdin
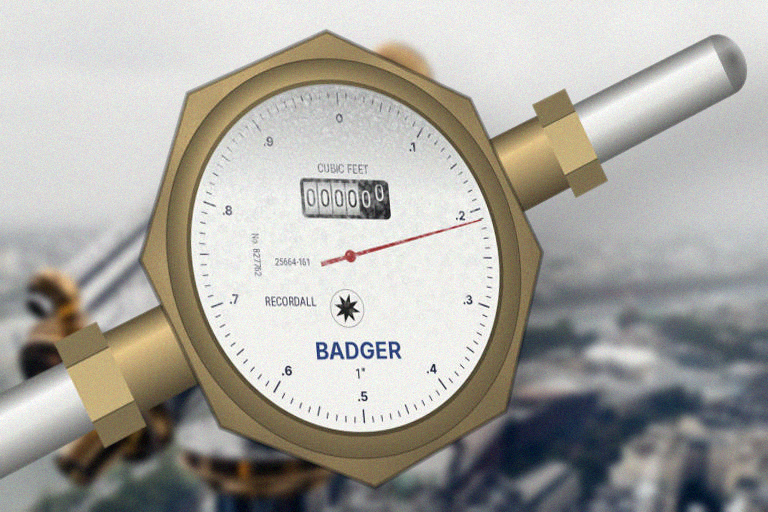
0.21 ft³
